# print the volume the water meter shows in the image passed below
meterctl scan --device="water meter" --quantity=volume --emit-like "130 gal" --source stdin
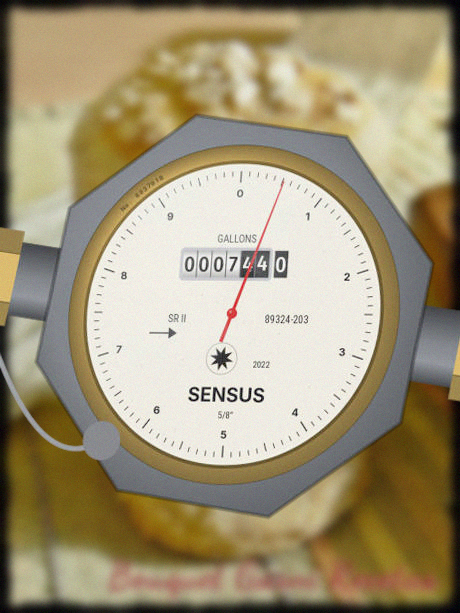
7440.5 gal
